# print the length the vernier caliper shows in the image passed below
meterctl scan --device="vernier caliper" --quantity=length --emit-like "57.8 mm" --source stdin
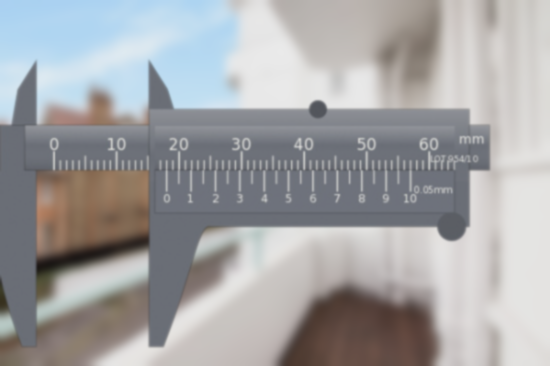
18.0 mm
